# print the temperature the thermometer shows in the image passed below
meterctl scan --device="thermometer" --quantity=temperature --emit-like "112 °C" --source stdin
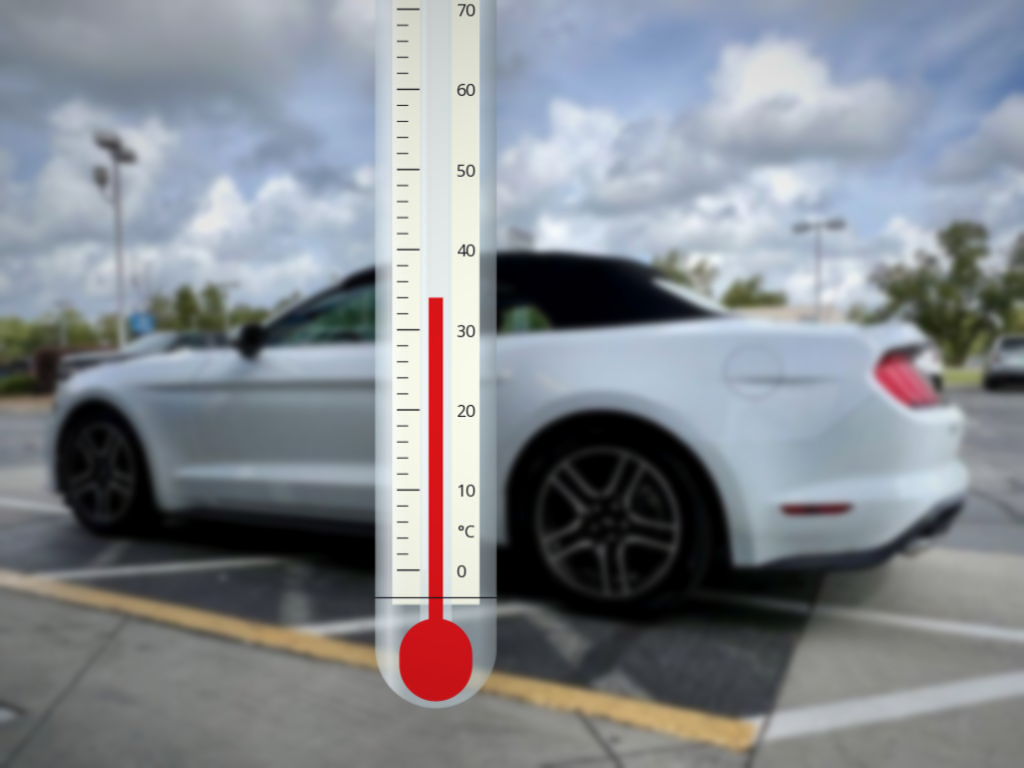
34 °C
